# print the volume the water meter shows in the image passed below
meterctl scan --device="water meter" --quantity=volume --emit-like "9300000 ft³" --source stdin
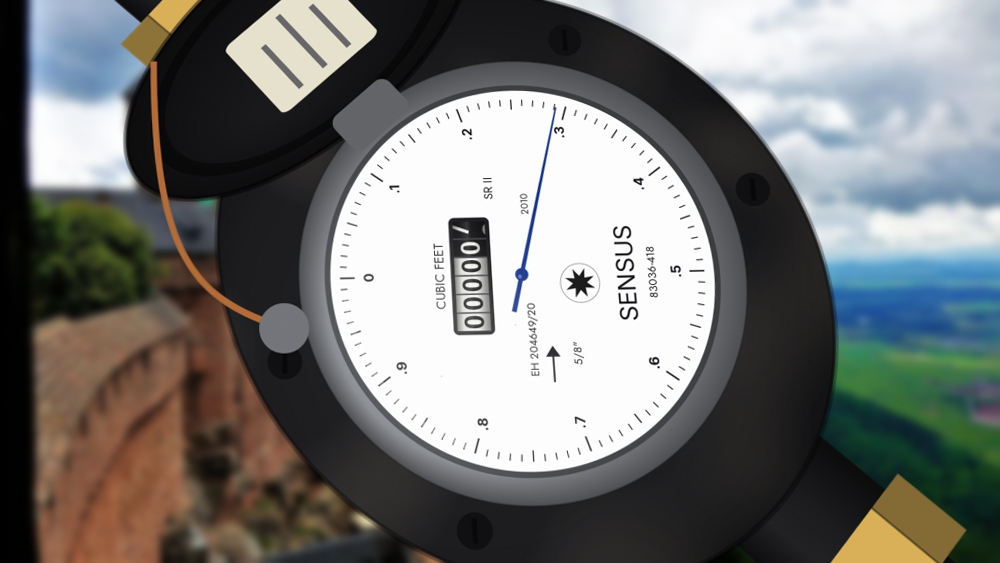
7.29 ft³
